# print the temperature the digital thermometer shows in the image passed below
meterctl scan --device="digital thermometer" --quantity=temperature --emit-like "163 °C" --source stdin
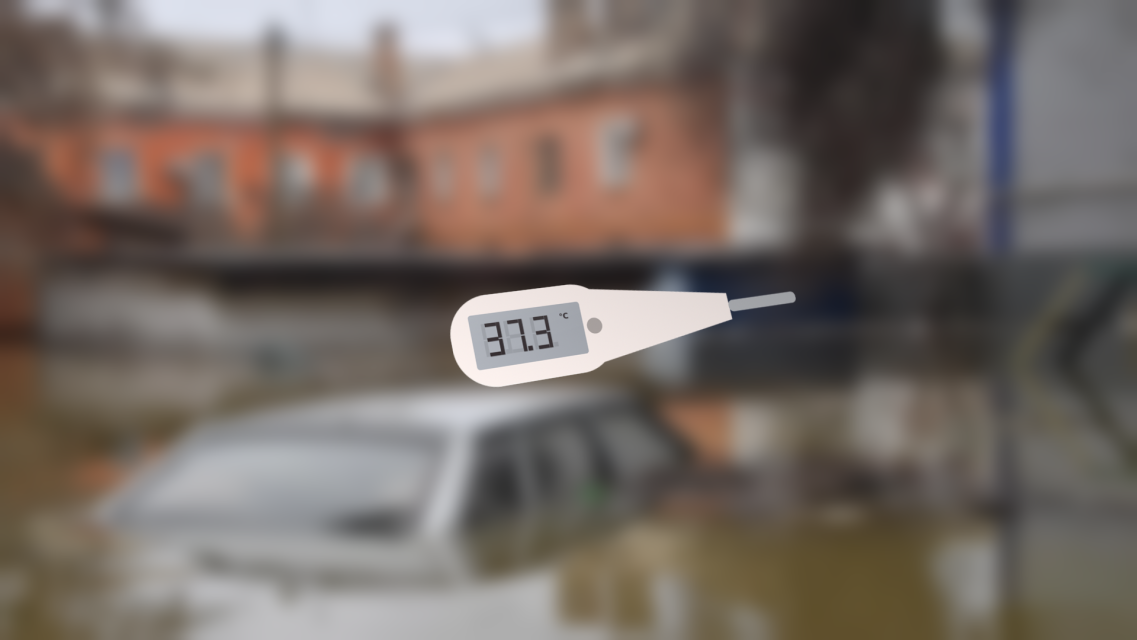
37.3 °C
